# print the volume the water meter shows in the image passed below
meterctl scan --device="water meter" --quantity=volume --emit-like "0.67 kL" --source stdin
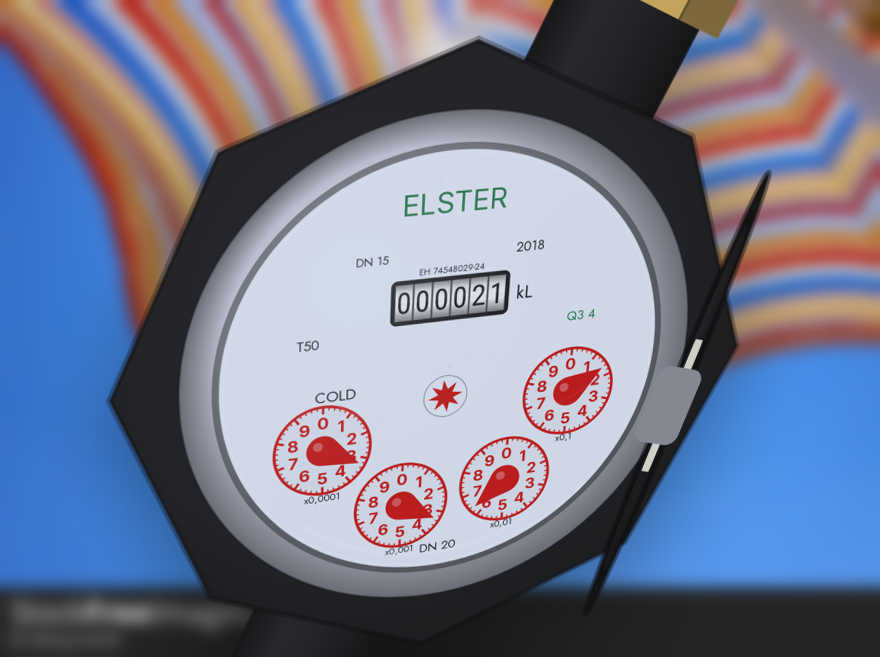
21.1633 kL
